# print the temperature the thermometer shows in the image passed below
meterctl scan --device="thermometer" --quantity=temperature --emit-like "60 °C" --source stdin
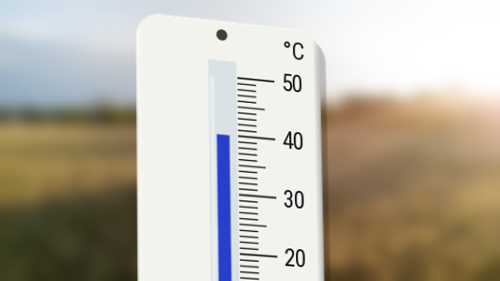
40 °C
